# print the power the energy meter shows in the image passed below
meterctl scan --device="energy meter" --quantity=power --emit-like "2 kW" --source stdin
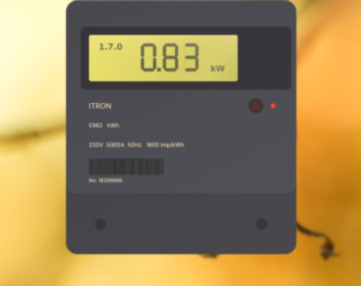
0.83 kW
